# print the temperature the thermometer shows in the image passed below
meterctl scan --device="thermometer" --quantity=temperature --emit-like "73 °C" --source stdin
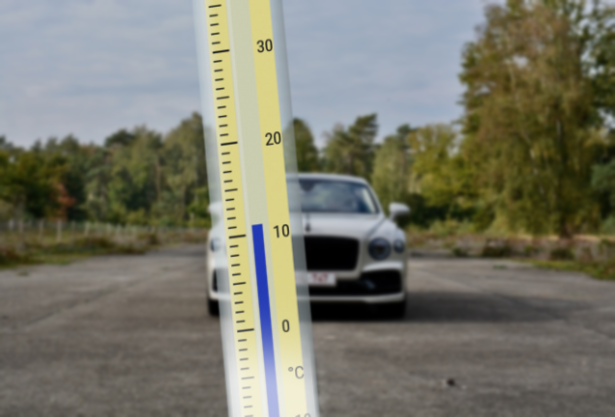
11 °C
